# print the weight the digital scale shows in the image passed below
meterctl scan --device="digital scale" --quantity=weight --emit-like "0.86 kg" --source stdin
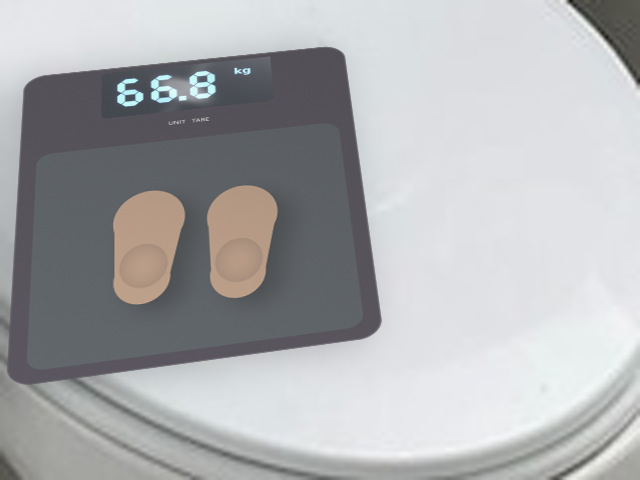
66.8 kg
